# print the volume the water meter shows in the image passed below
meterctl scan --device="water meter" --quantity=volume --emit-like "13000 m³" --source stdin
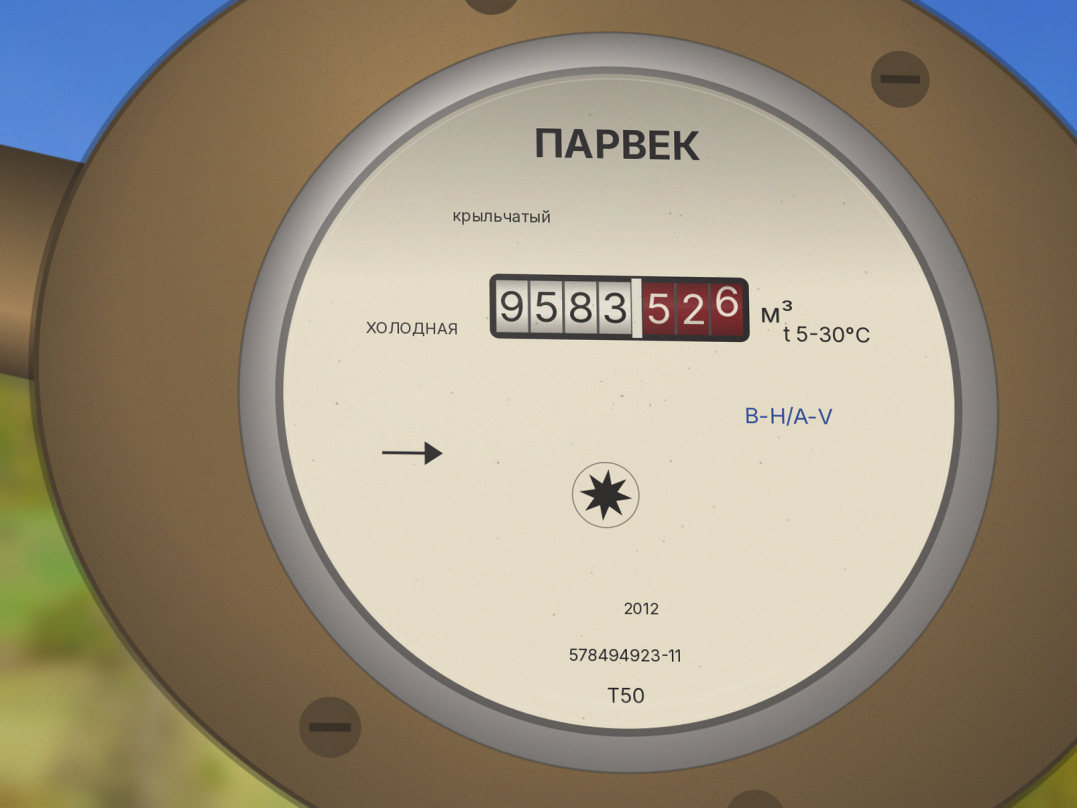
9583.526 m³
